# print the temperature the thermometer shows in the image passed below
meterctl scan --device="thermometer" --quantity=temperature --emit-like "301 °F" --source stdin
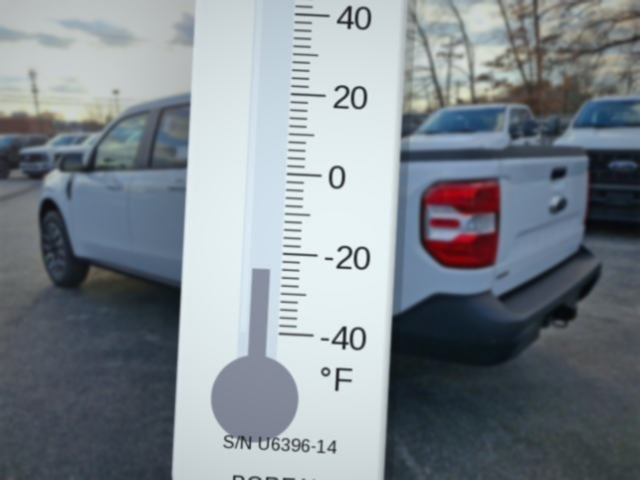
-24 °F
